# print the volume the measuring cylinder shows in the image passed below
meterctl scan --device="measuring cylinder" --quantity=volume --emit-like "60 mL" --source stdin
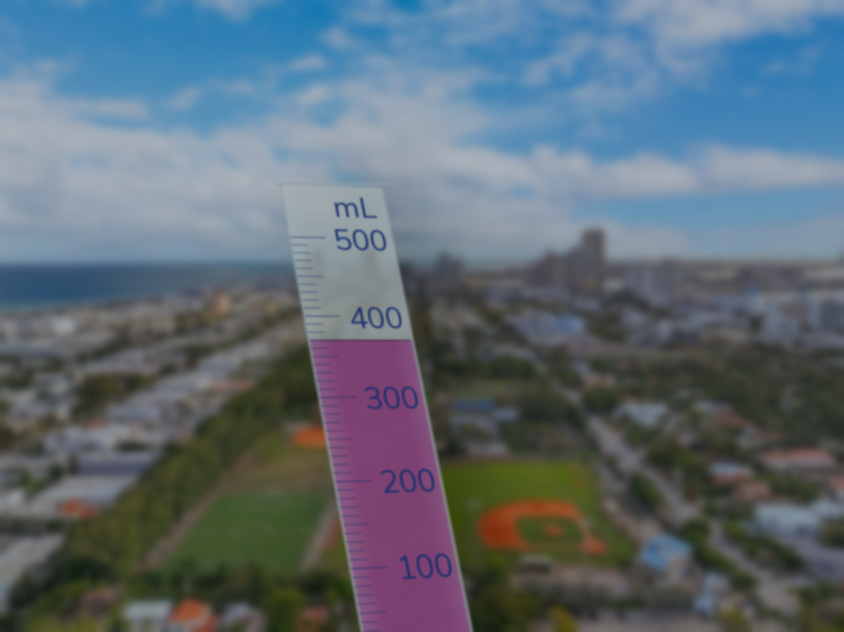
370 mL
